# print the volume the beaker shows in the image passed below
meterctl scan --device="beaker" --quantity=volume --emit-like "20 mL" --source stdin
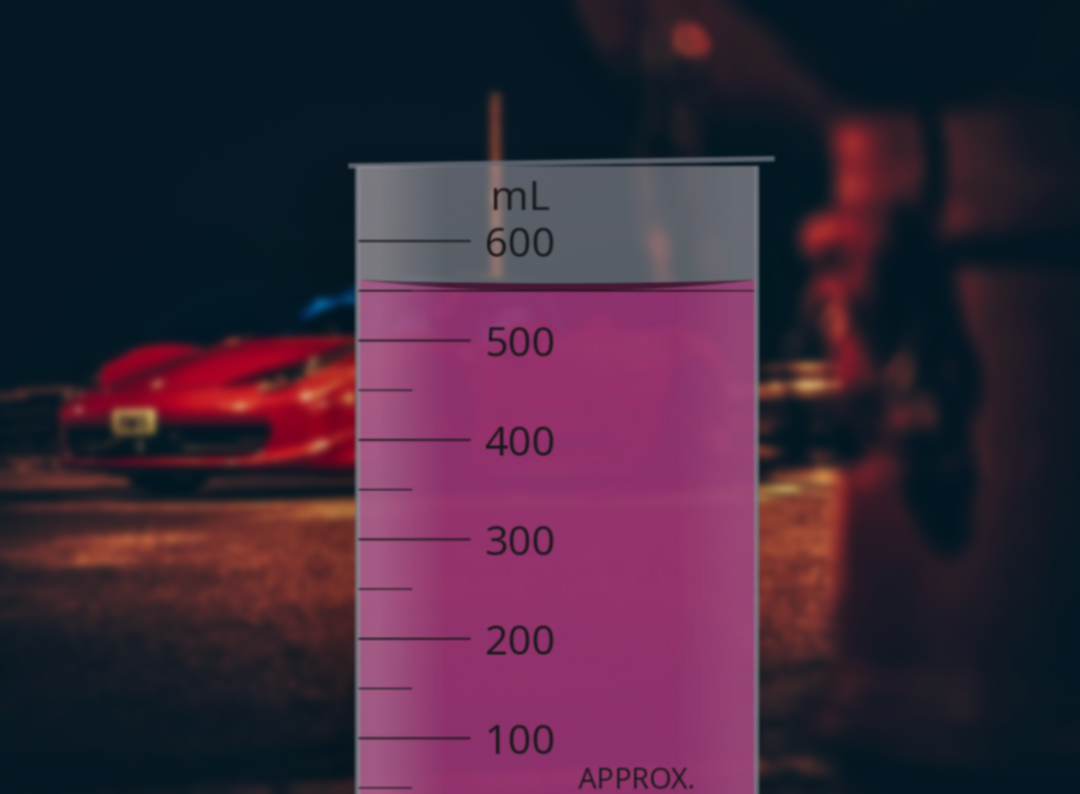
550 mL
